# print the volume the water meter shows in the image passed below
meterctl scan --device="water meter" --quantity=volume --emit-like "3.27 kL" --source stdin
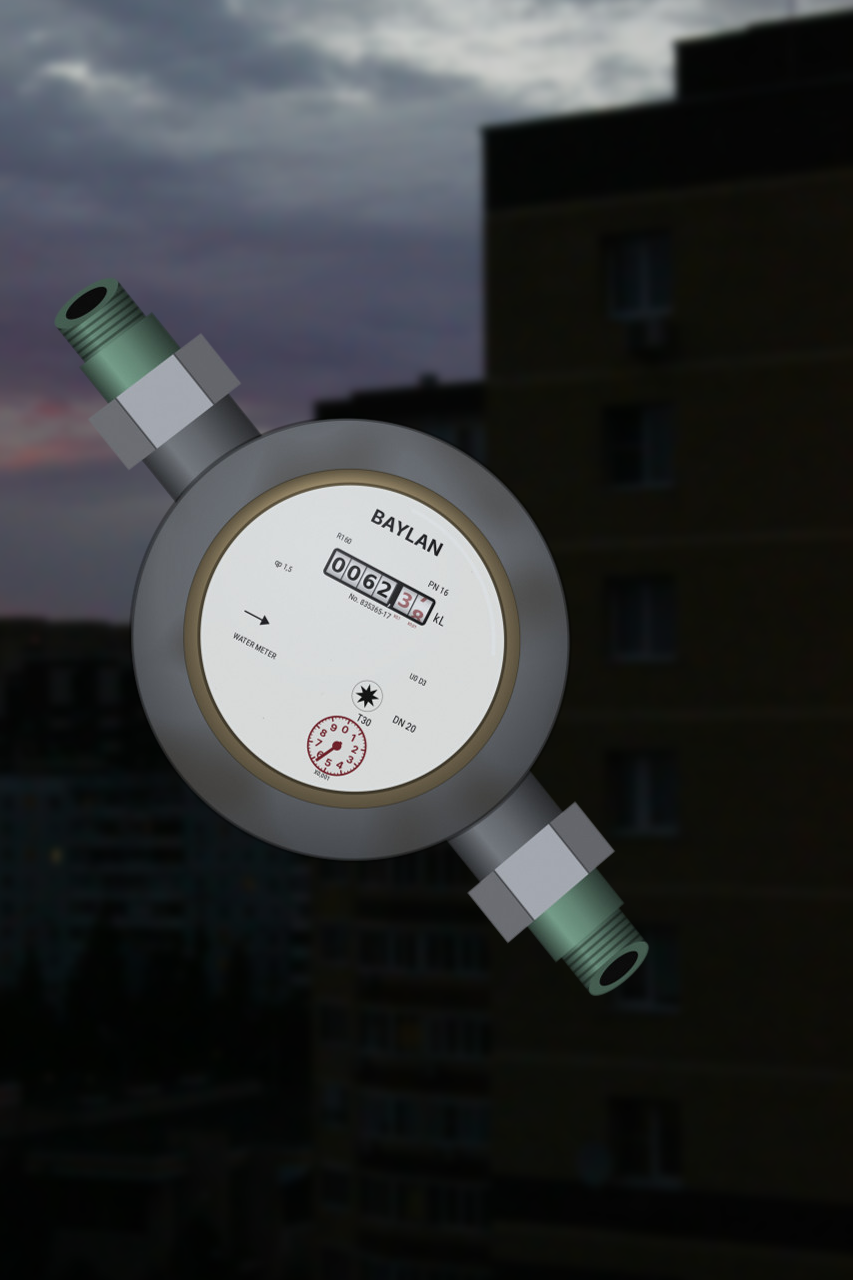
62.375 kL
